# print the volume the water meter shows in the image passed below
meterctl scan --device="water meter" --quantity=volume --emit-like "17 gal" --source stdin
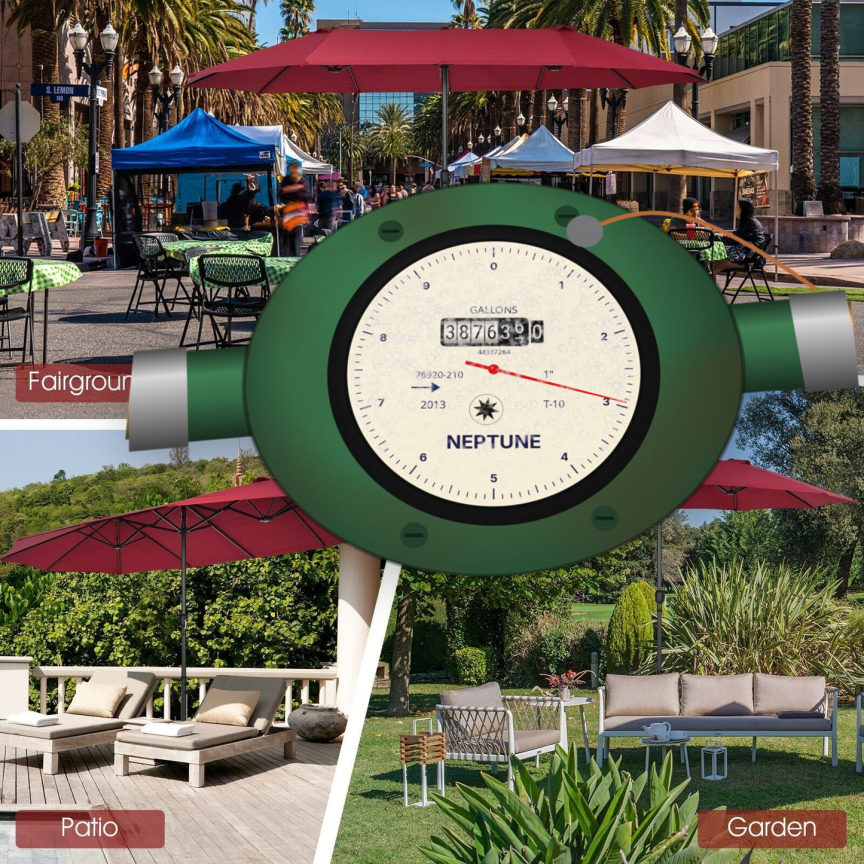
3876362.9 gal
